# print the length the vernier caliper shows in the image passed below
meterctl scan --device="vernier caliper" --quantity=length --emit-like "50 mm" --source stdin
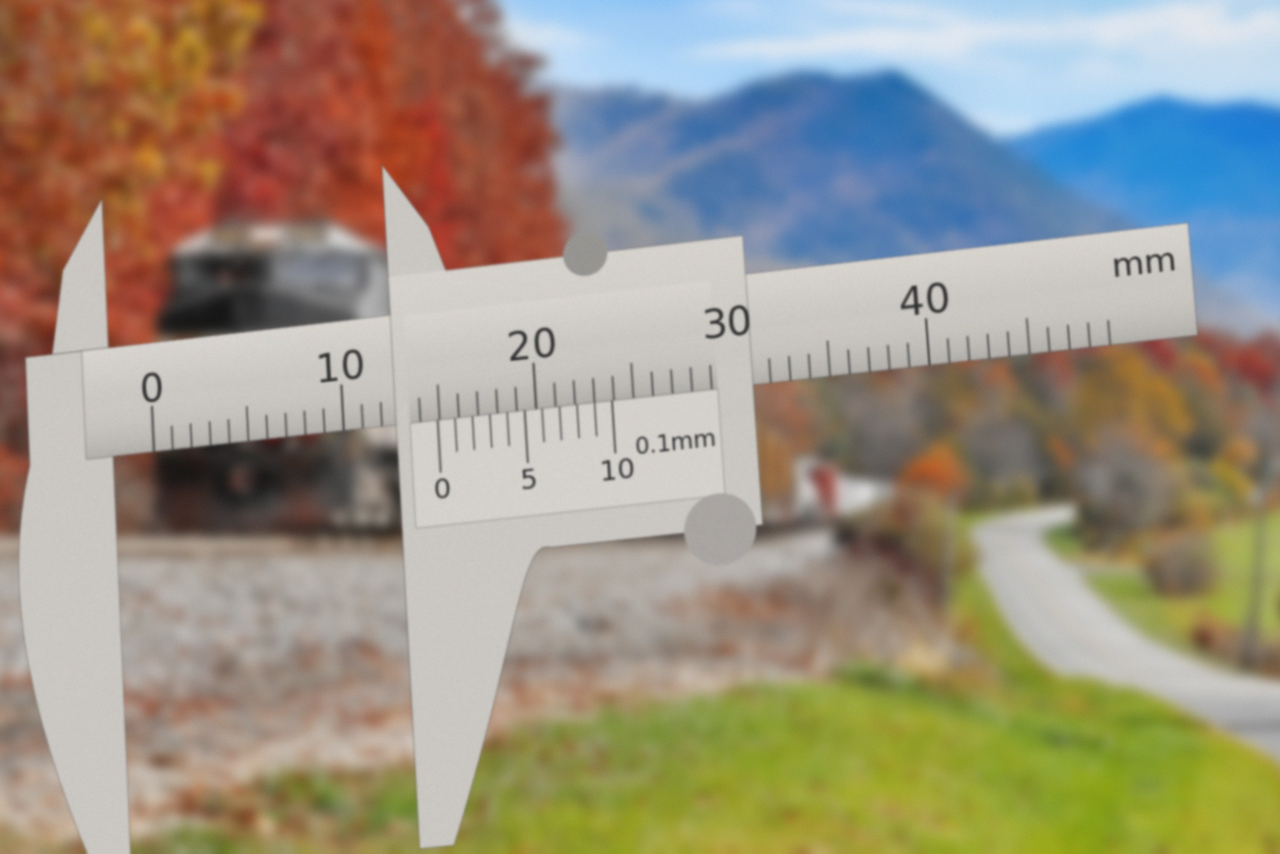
14.9 mm
